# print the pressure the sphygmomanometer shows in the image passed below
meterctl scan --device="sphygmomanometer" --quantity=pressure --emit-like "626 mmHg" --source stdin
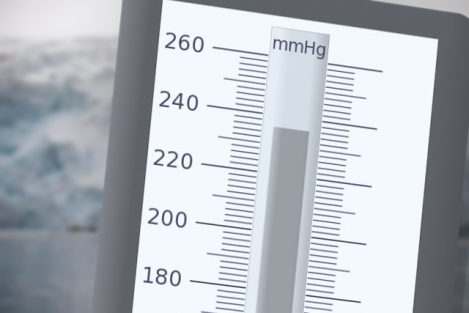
236 mmHg
